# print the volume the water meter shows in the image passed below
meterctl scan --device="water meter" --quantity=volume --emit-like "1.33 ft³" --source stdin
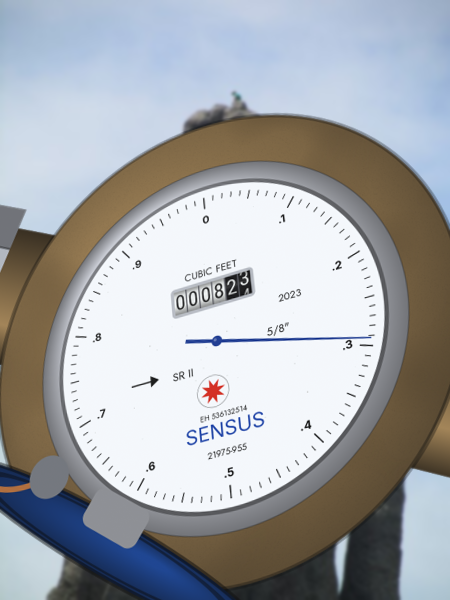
823.29 ft³
